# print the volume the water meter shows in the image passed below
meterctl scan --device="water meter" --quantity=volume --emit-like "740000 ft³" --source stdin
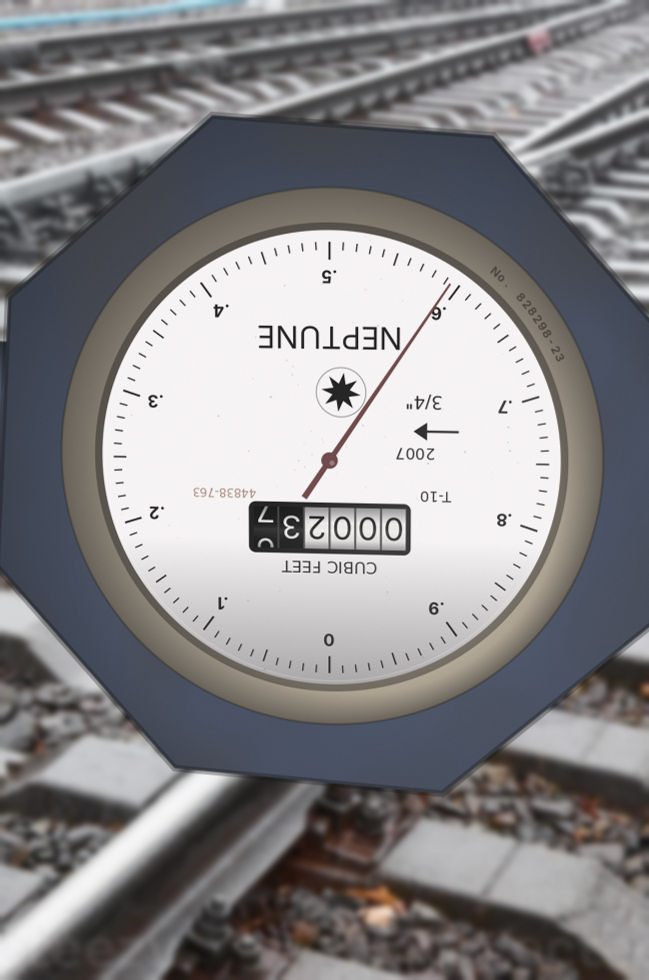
236.59 ft³
